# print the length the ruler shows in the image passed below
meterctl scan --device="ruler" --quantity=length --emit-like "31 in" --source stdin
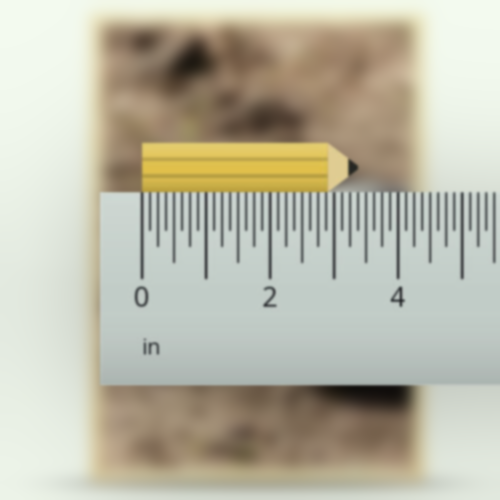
3.375 in
